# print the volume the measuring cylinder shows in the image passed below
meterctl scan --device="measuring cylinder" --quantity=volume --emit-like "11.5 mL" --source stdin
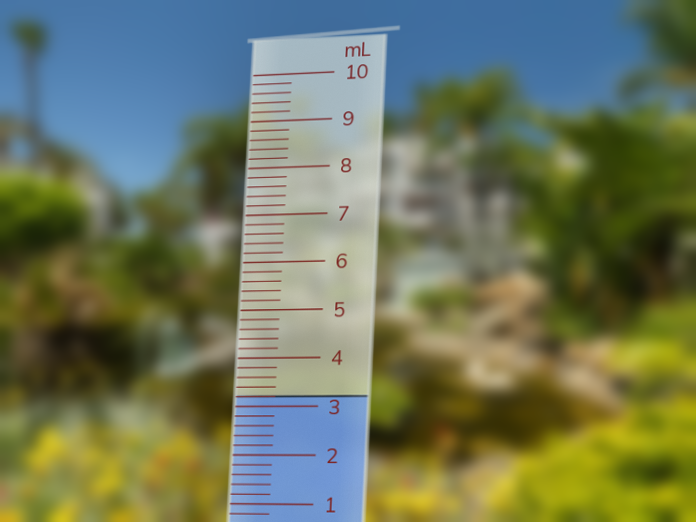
3.2 mL
